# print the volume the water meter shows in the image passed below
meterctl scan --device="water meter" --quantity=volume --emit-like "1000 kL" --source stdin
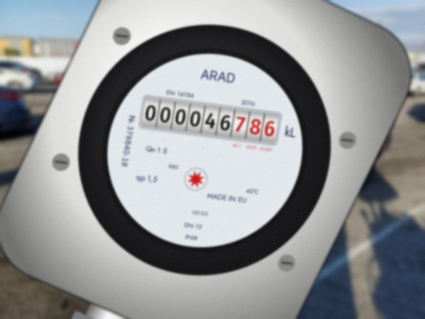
46.786 kL
